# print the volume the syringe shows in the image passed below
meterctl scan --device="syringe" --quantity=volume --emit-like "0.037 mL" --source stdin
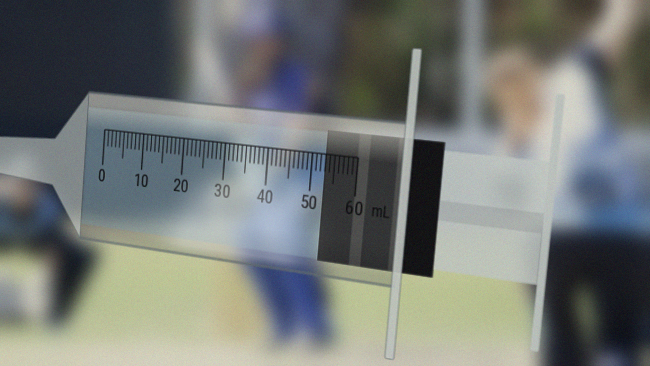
53 mL
